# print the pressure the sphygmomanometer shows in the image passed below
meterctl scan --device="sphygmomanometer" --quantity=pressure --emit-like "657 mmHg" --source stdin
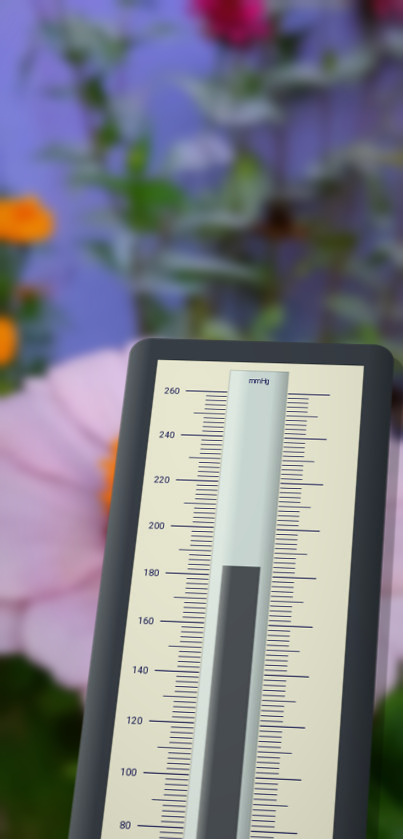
184 mmHg
